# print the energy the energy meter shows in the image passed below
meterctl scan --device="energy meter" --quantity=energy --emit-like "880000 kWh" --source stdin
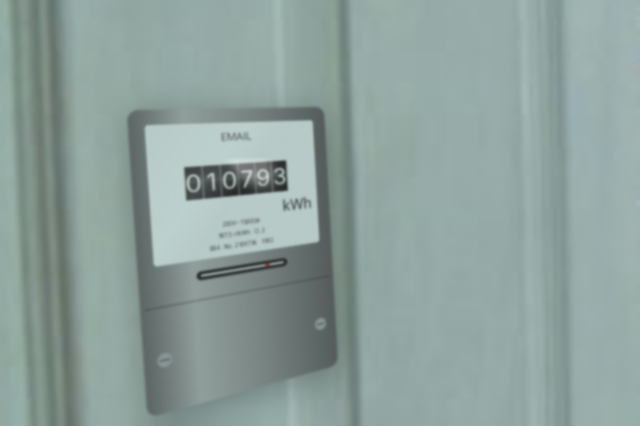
10793 kWh
